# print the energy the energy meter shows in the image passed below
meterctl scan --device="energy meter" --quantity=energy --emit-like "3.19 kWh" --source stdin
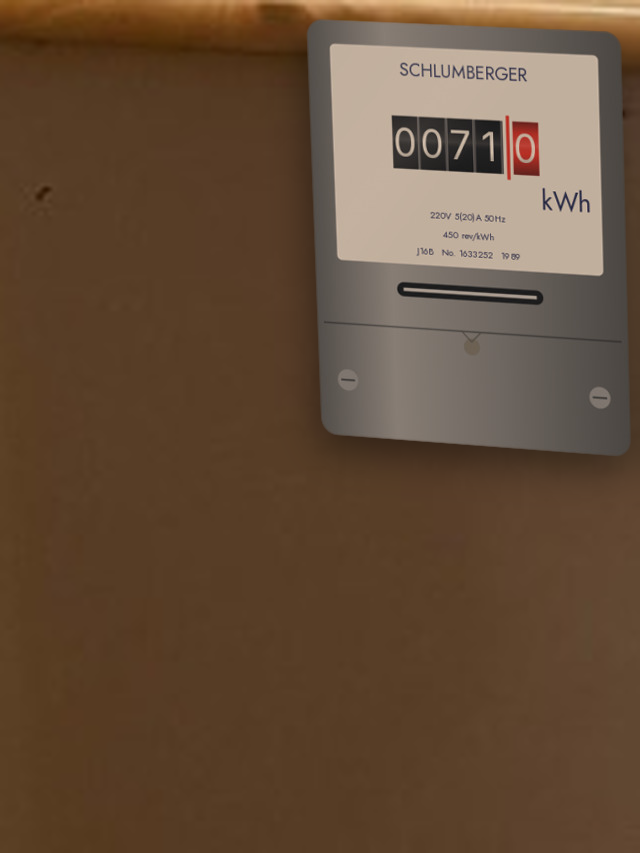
71.0 kWh
